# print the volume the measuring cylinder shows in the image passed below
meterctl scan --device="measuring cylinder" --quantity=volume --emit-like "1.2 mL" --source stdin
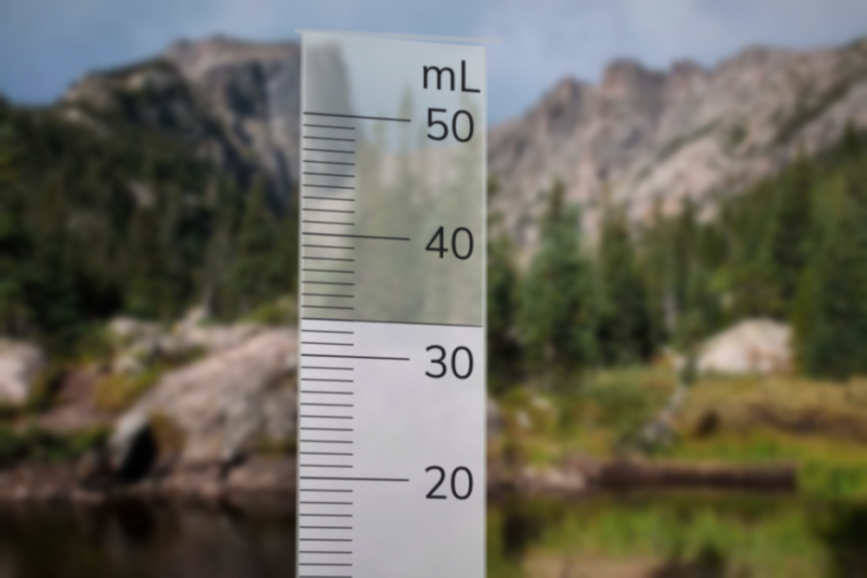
33 mL
